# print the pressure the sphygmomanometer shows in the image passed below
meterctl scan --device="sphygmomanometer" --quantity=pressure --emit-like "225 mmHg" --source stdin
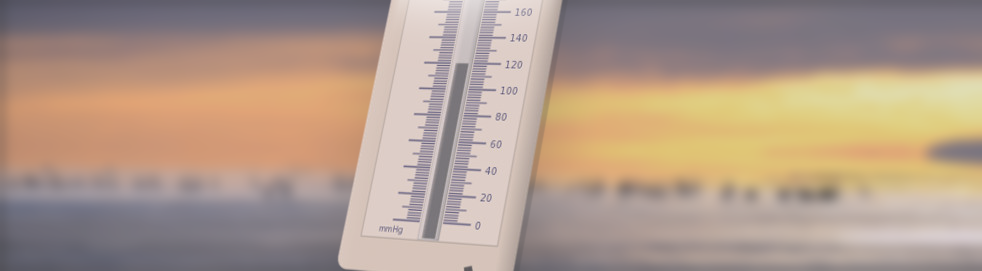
120 mmHg
